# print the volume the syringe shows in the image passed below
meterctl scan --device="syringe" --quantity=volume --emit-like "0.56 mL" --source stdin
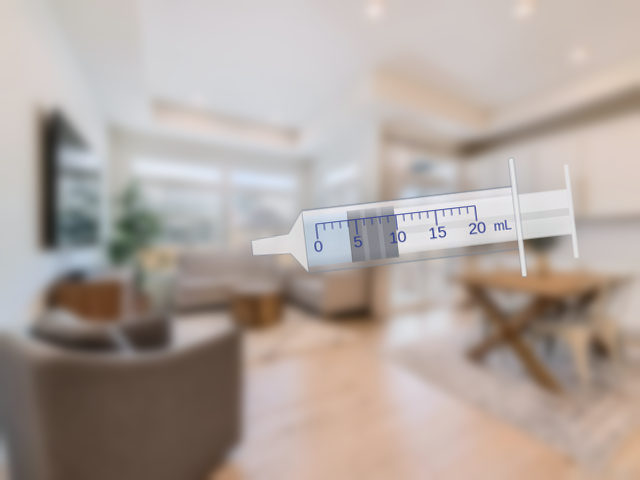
4 mL
